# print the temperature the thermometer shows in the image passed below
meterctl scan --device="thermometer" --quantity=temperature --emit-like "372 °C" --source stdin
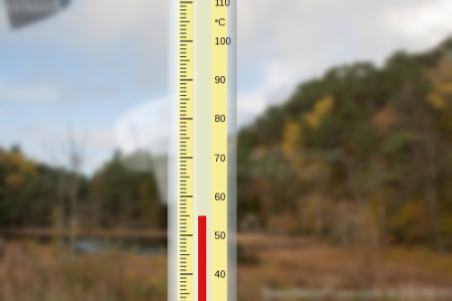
55 °C
